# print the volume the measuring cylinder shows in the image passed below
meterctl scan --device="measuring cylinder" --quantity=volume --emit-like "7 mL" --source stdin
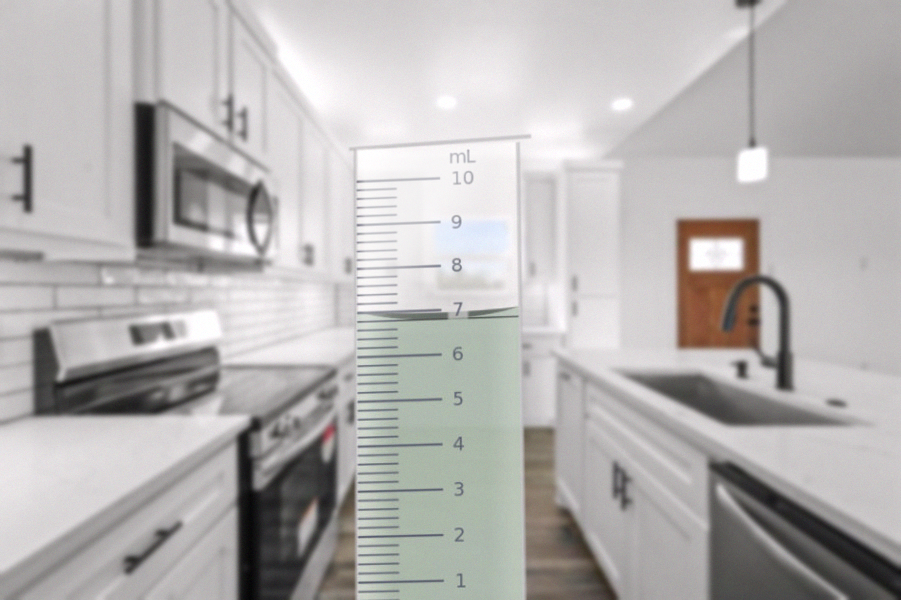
6.8 mL
